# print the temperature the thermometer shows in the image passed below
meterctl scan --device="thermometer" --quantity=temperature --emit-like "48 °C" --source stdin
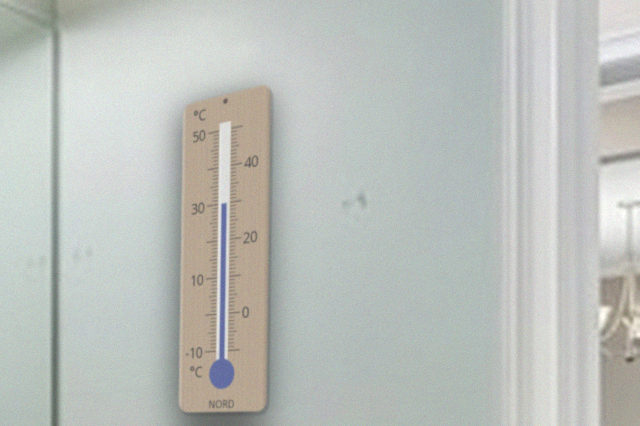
30 °C
